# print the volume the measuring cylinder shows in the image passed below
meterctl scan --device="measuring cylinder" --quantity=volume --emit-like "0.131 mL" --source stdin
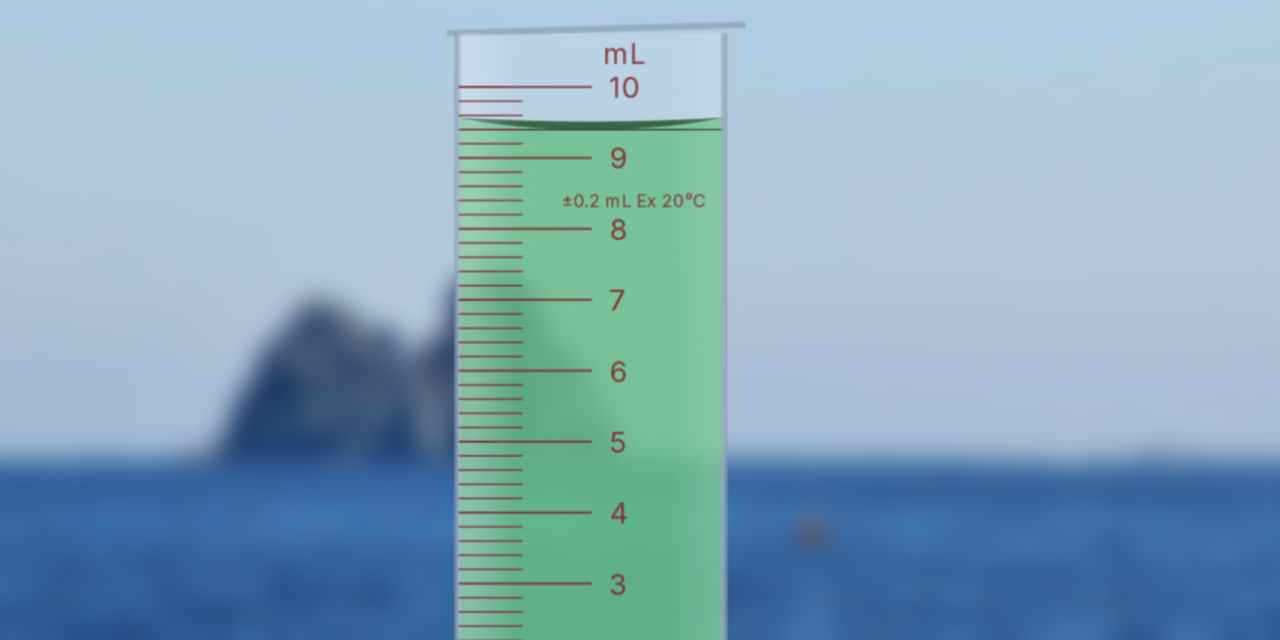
9.4 mL
